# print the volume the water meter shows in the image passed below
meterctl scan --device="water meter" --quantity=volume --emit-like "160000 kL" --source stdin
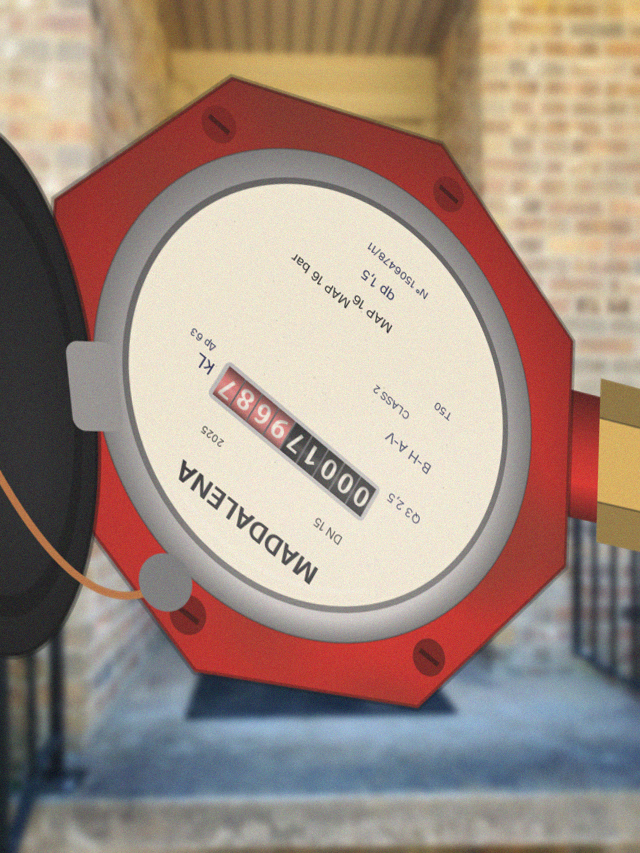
17.9687 kL
